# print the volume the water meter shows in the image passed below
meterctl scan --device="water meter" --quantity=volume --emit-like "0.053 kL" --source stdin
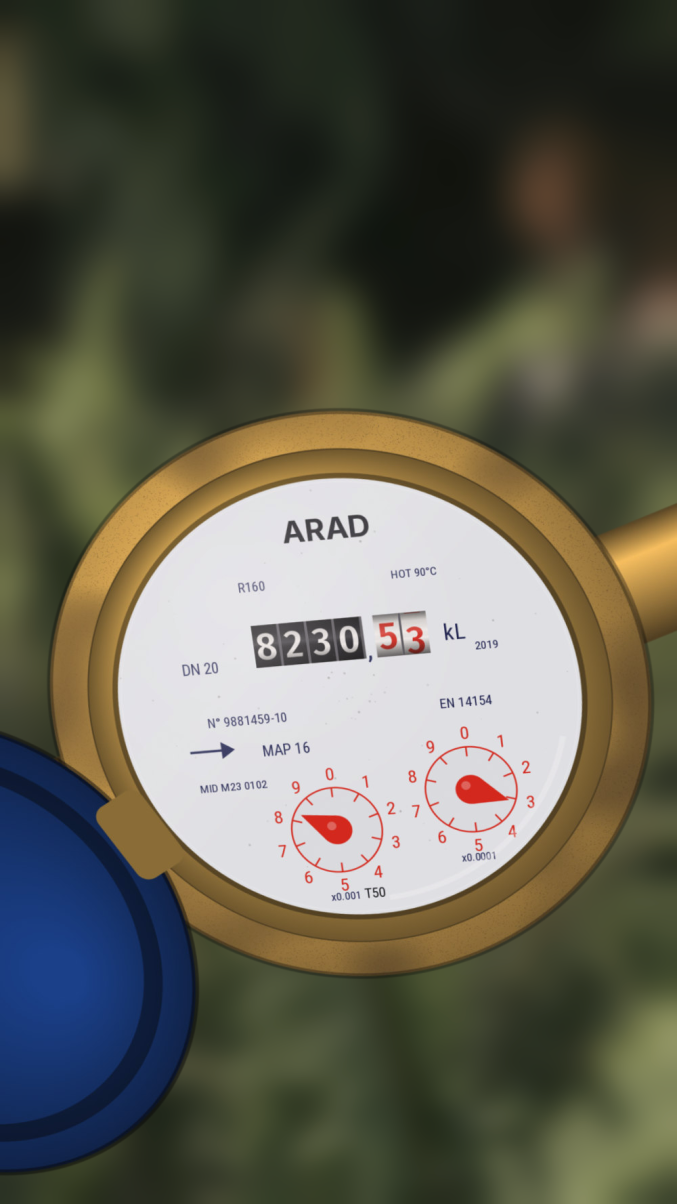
8230.5283 kL
